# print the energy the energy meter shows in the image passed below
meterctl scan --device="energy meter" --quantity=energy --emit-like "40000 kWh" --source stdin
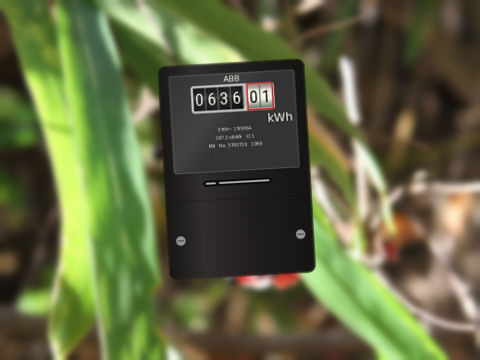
636.01 kWh
